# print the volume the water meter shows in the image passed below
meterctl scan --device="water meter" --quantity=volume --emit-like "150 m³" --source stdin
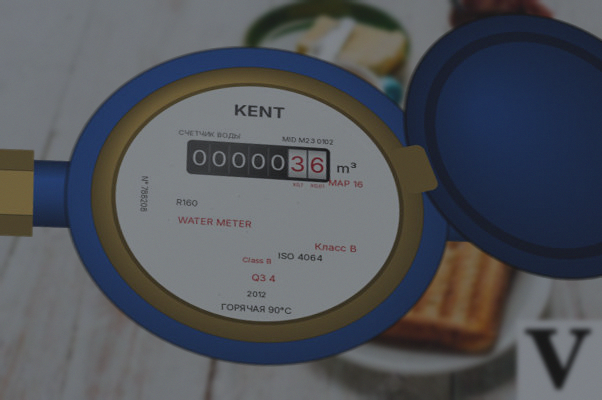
0.36 m³
